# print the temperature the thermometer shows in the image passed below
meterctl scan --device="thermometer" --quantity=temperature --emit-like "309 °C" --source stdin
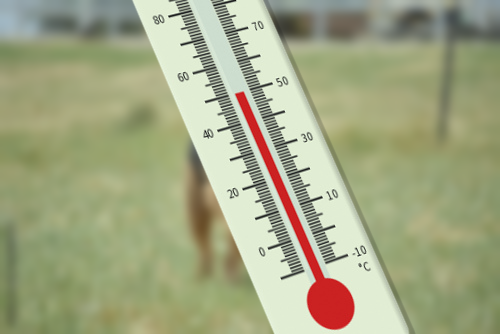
50 °C
